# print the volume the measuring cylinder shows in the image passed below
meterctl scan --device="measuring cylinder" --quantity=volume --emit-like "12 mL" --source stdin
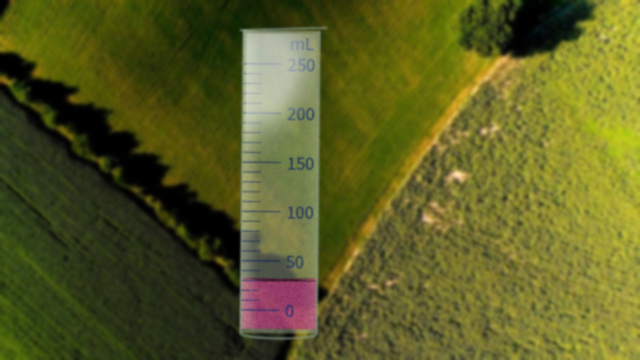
30 mL
